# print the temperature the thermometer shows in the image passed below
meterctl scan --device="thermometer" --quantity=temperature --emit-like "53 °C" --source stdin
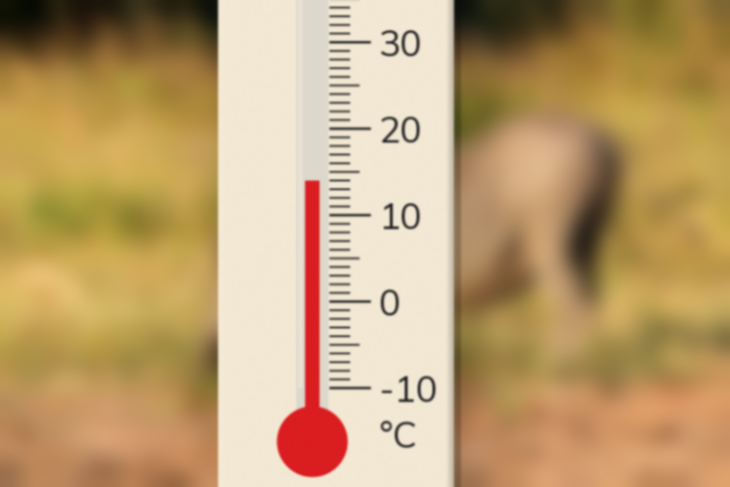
14 °C
